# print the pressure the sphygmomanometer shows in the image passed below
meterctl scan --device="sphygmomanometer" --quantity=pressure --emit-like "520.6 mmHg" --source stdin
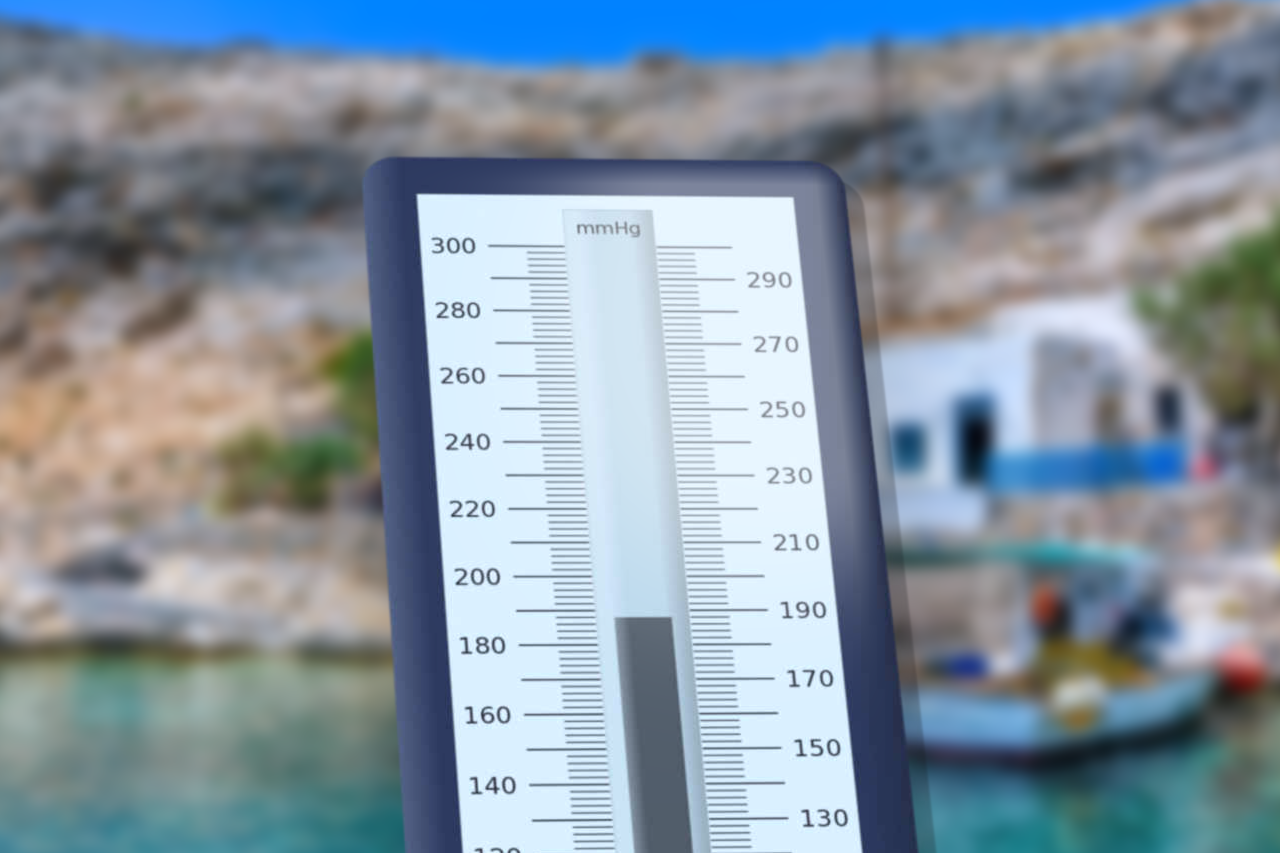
188 mmHg
